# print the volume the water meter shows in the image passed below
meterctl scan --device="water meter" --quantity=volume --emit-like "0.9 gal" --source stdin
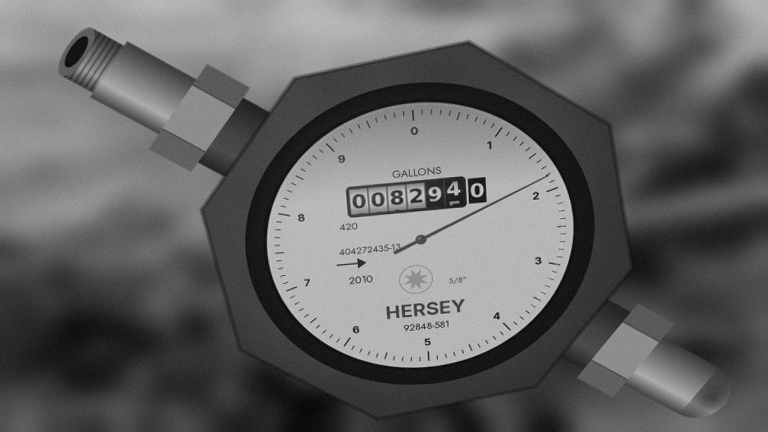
82941.8 gal
